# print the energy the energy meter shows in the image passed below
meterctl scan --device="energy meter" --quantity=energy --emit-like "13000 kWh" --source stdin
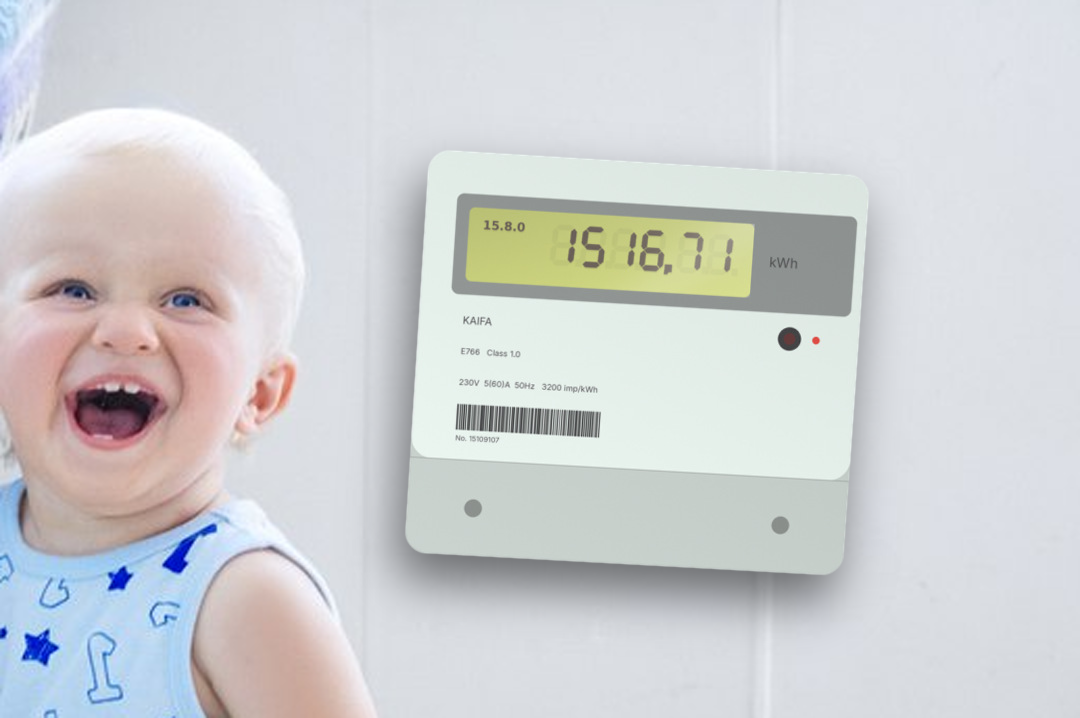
1516.71 kWh
